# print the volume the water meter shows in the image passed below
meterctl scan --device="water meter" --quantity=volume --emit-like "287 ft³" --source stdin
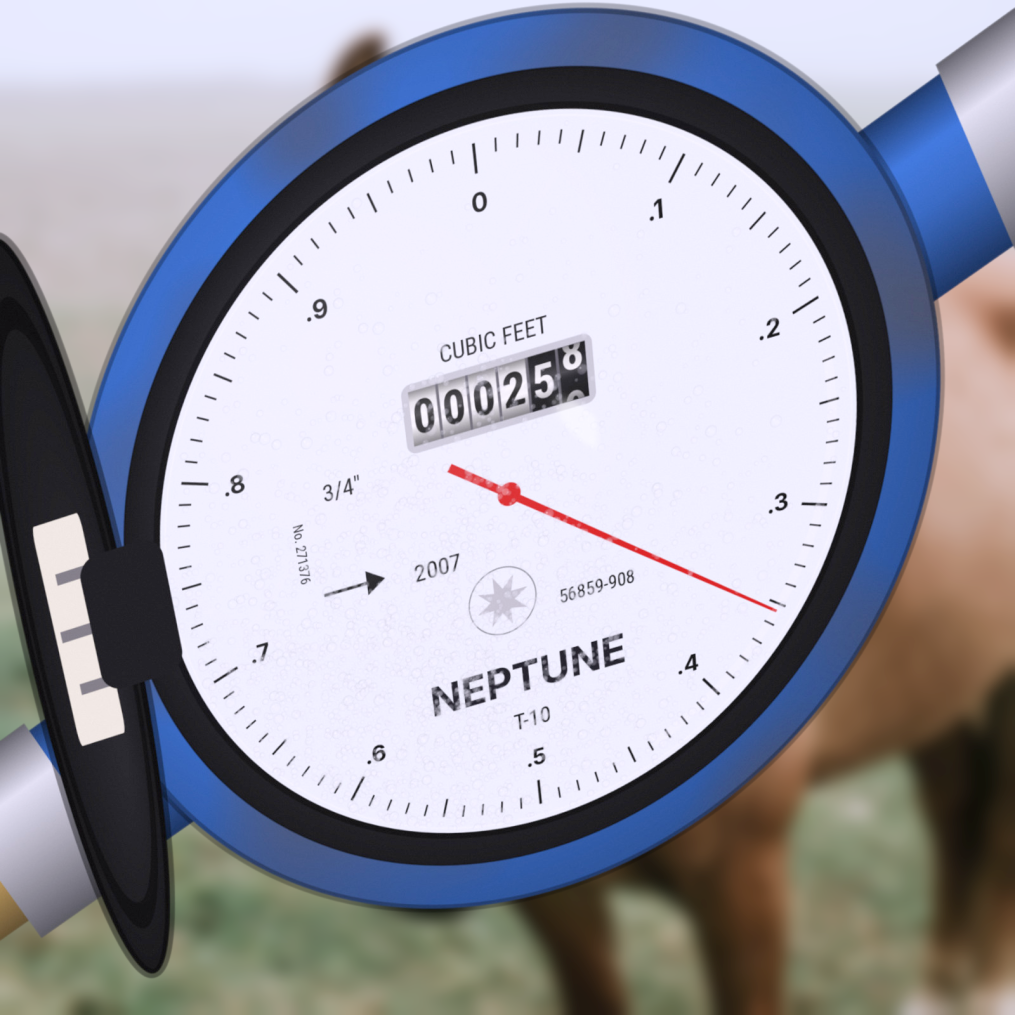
258.35 ft³
